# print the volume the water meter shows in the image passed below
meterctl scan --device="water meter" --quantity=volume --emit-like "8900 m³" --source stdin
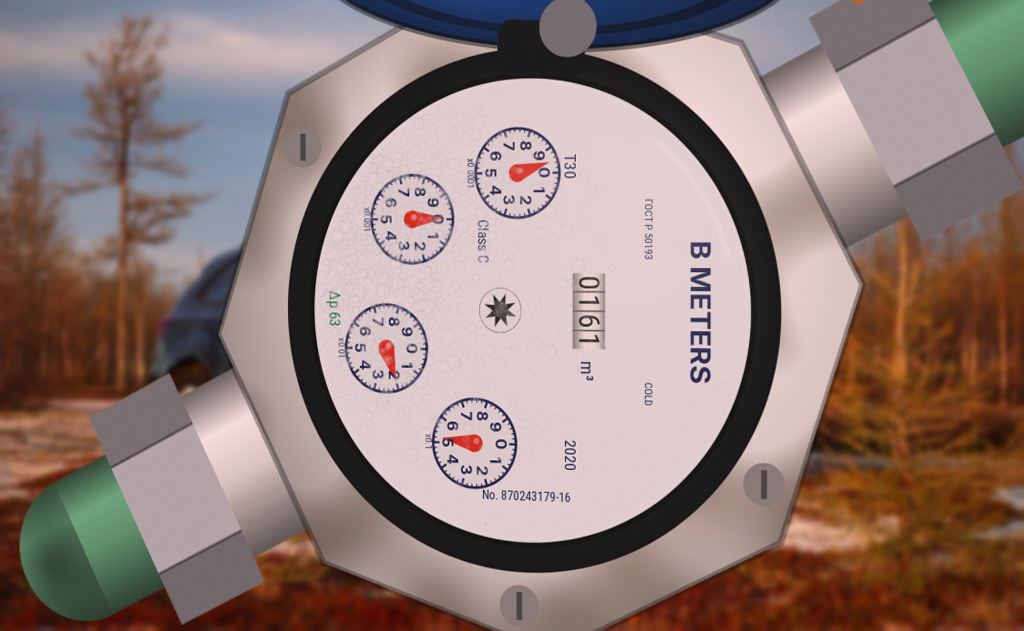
161.5199 m³
